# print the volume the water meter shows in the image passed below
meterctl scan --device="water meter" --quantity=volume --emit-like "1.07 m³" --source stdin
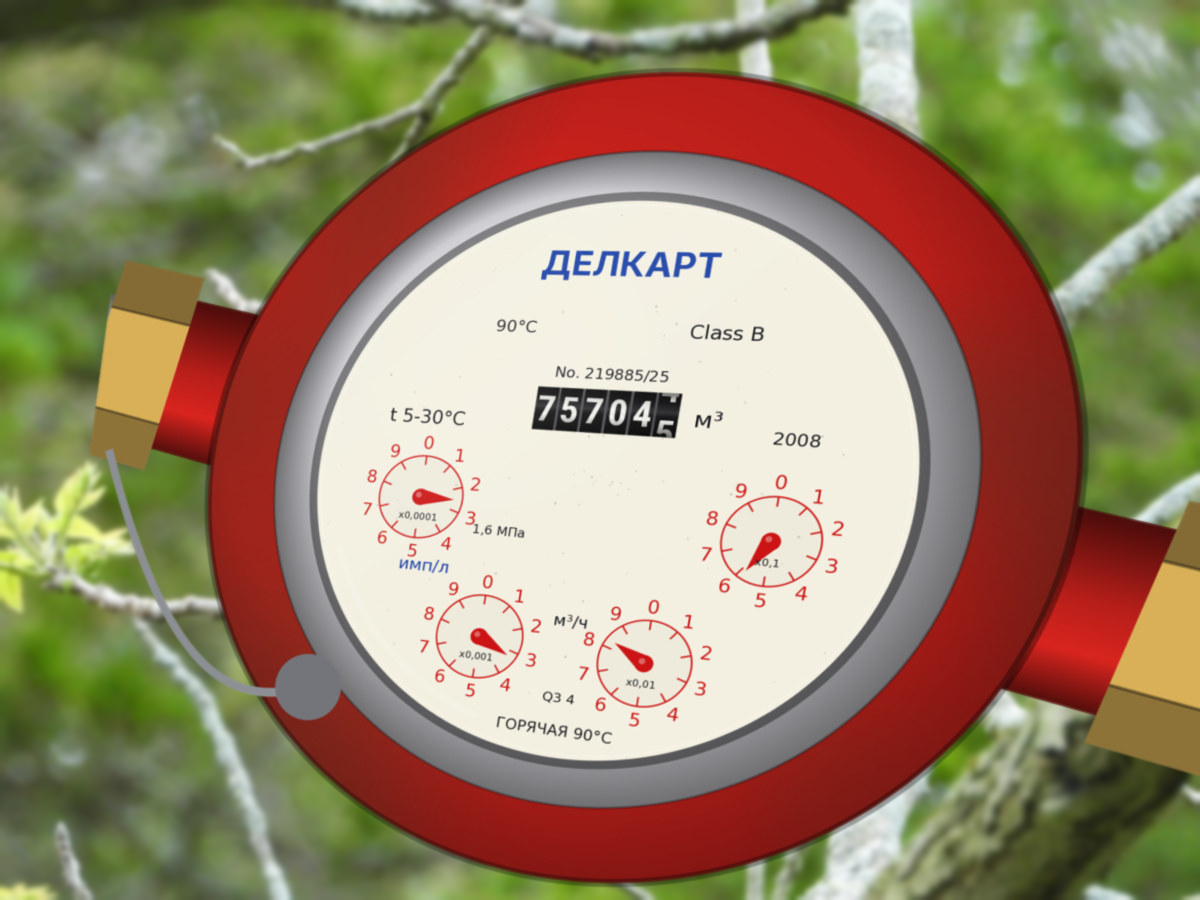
757044.5832 m³
